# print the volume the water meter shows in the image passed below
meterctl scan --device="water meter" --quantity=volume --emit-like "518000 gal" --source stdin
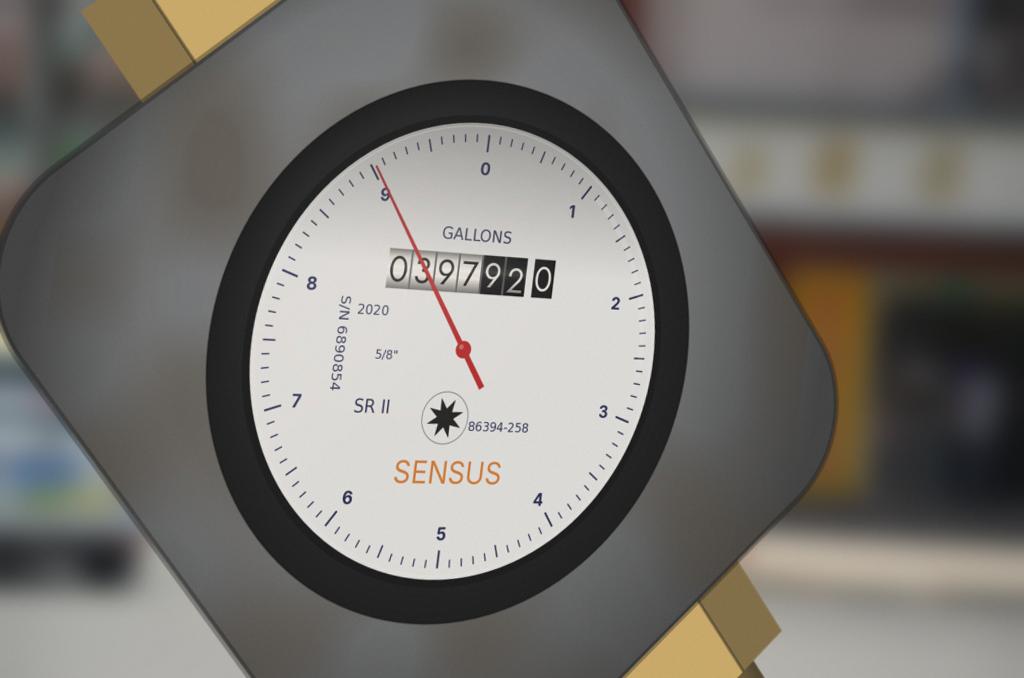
397919.0 gal
